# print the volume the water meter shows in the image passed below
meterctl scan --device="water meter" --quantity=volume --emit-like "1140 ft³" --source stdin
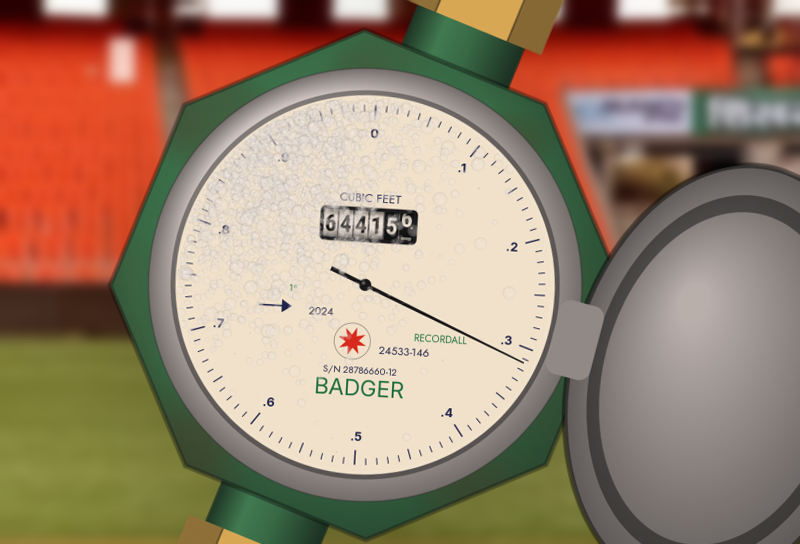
644156.31 ft³
